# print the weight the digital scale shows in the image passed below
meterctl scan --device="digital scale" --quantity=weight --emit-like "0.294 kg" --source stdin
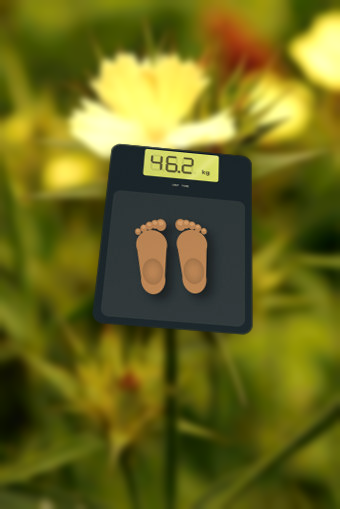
46.2 kg
